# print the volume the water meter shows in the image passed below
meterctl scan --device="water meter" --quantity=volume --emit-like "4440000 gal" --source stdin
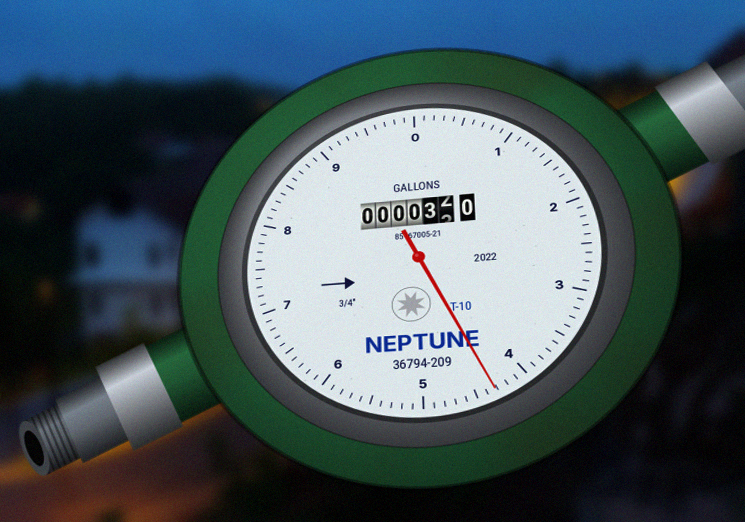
324.3 gal
